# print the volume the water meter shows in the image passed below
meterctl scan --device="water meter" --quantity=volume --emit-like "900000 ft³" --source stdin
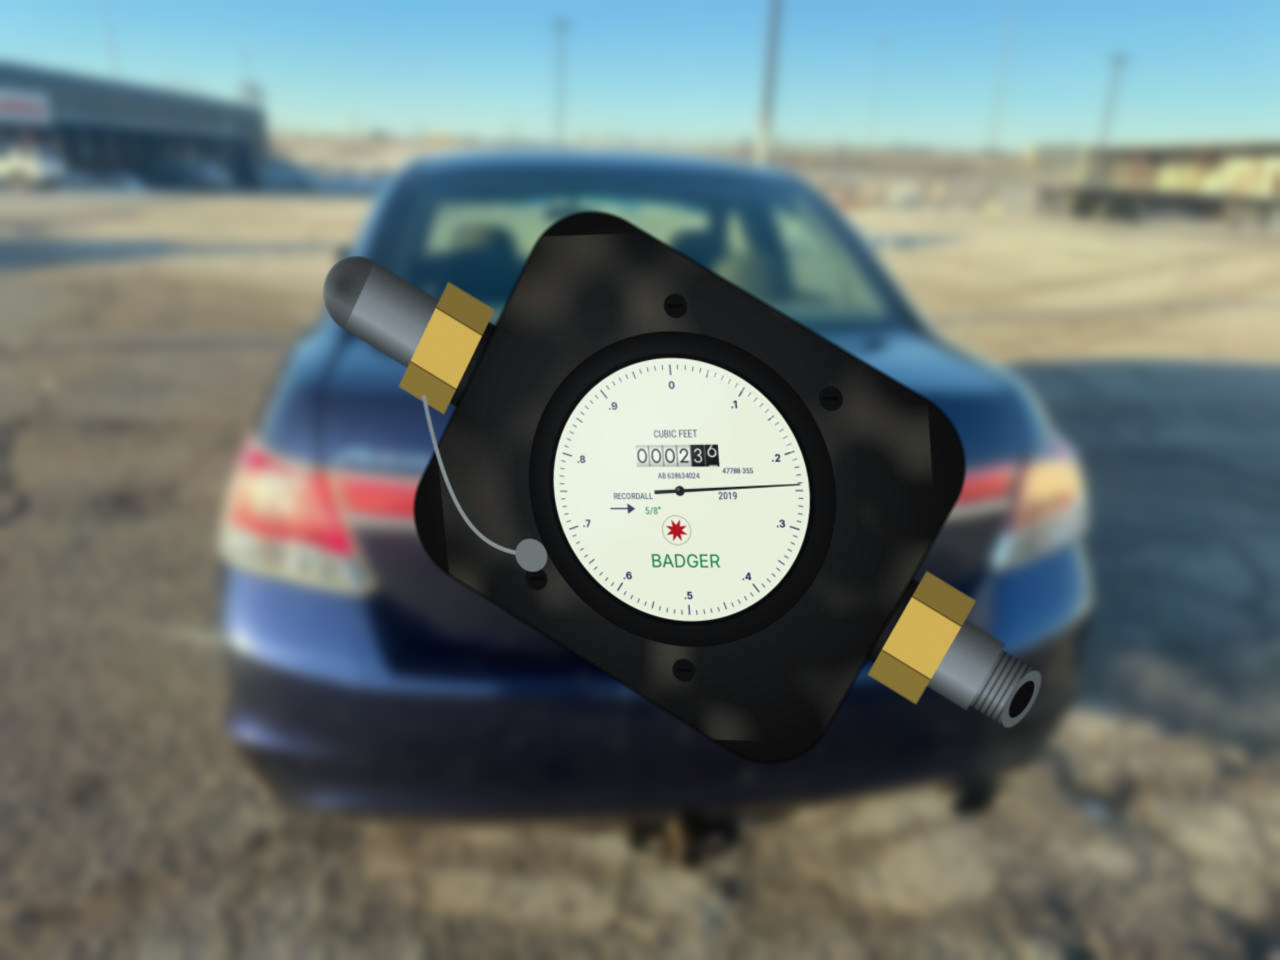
236.24 ft³
